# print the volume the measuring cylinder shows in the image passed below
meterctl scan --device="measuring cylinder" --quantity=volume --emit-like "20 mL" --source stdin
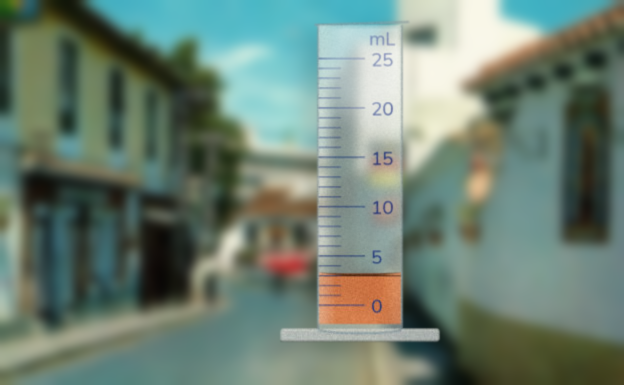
3 mL
